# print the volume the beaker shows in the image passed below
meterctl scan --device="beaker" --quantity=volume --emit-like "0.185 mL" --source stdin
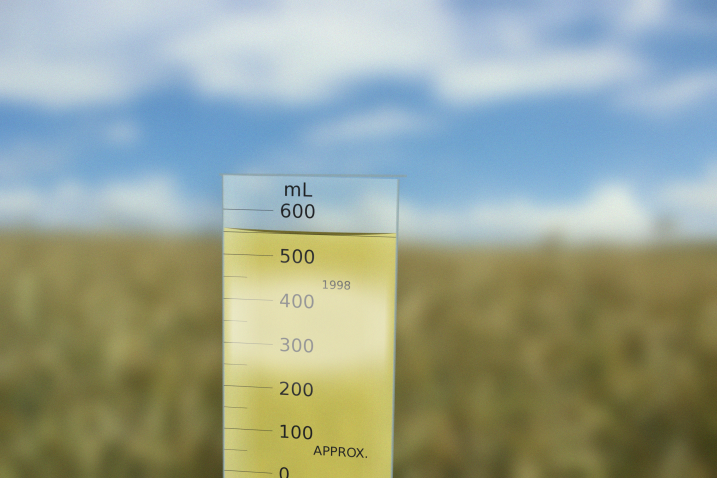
550 mL
